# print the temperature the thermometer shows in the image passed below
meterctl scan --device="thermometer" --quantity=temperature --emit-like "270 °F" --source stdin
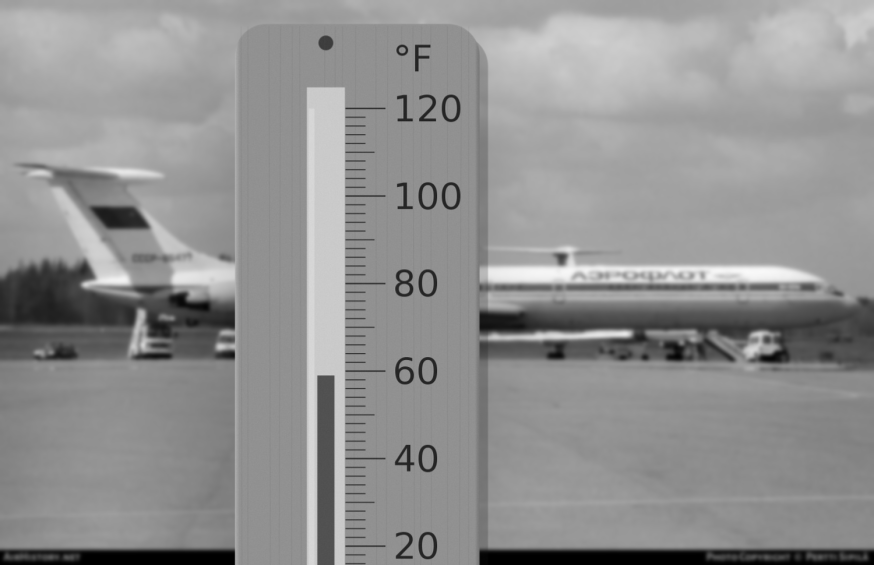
59 °F
